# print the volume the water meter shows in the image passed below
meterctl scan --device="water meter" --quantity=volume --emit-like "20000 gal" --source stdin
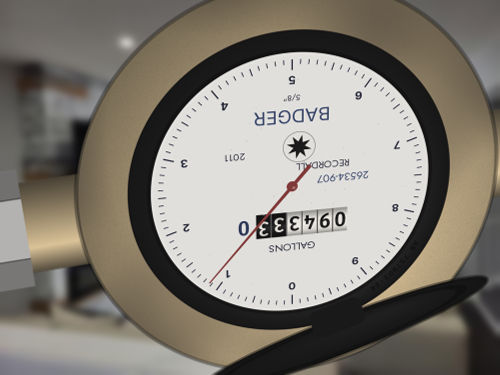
943331.1 gal
